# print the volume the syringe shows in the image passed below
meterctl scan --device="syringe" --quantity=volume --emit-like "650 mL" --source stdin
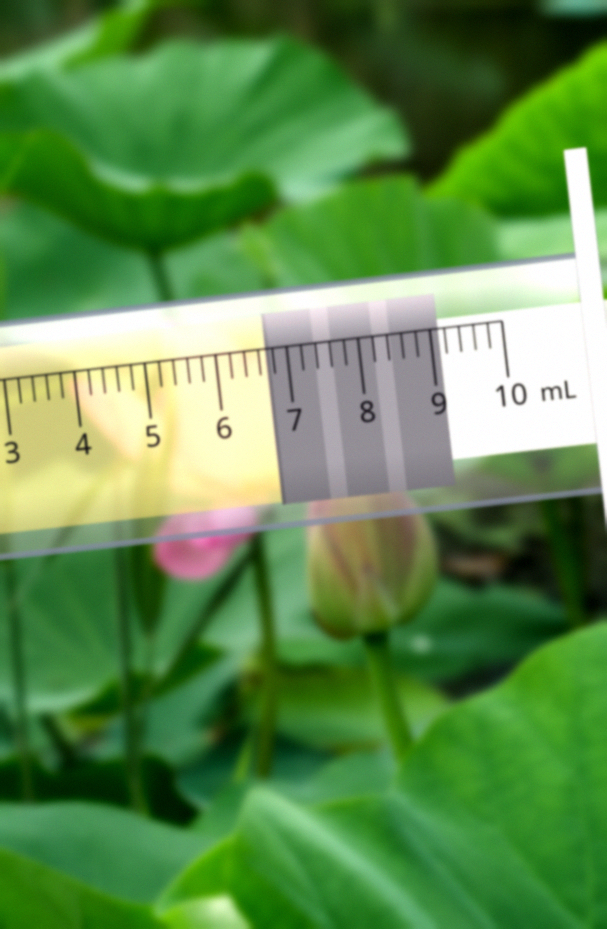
6.7 mL
